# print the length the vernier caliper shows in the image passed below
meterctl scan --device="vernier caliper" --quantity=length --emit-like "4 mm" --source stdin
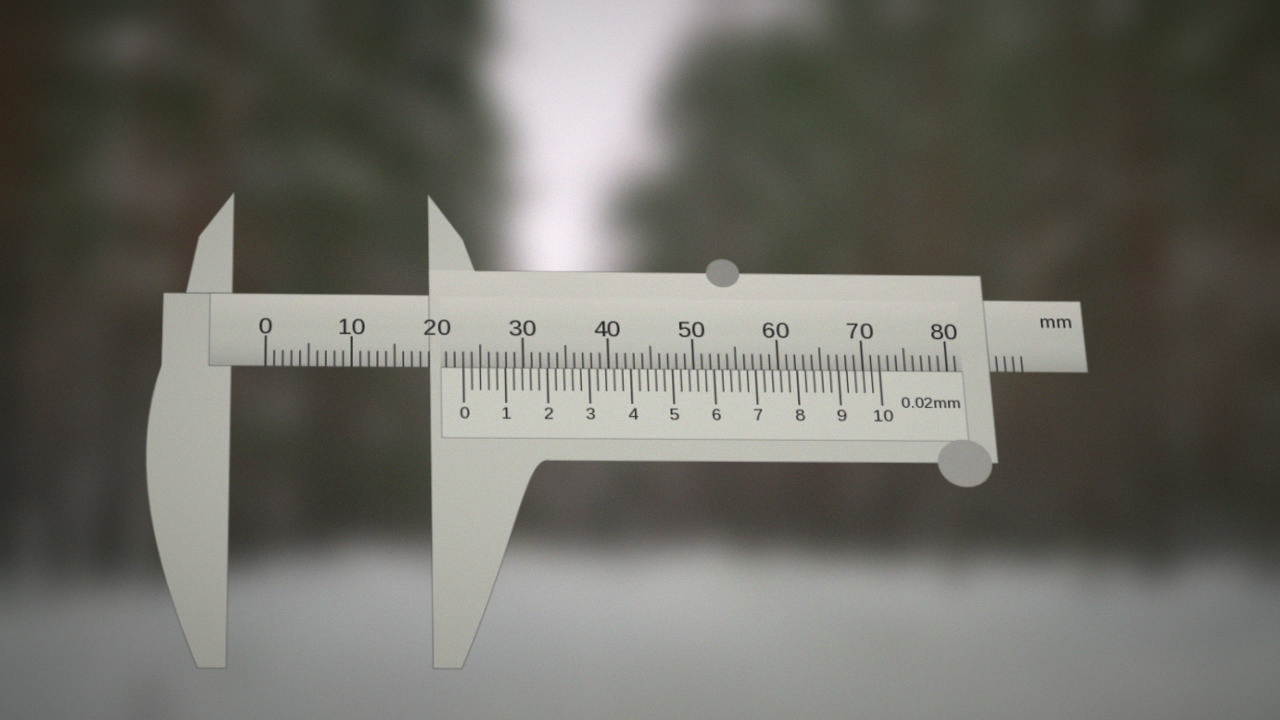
23.0 mm
